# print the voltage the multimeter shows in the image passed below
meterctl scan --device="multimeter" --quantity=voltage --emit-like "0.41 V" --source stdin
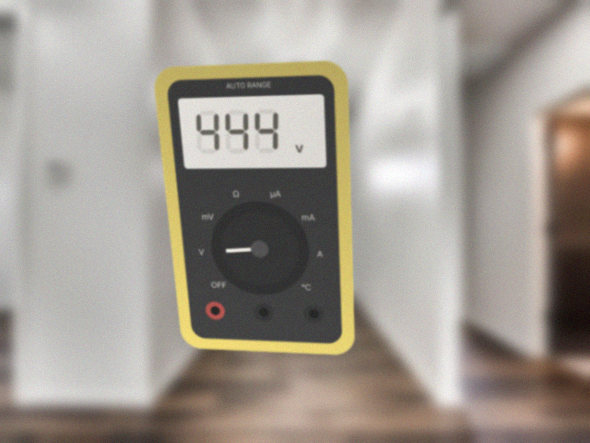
444 V
